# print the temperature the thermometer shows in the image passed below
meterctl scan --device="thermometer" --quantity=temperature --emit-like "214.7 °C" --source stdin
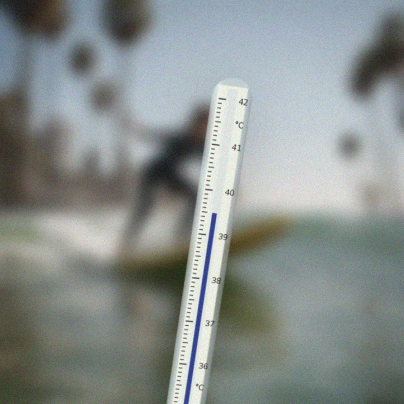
39.5 °C
